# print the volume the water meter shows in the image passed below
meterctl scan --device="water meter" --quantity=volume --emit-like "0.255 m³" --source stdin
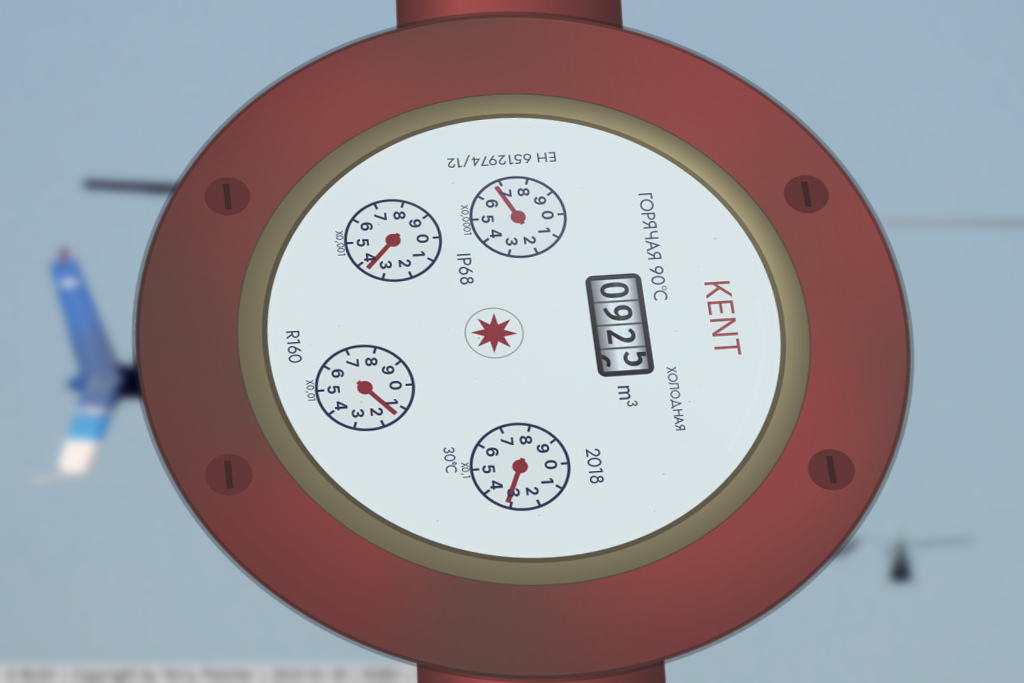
925.3136 m³
